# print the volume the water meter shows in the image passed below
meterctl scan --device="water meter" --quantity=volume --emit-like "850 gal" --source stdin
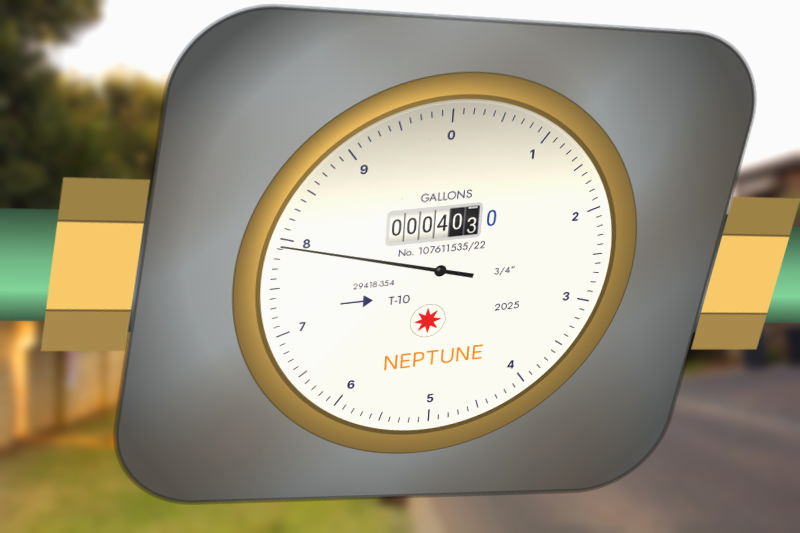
4027.9 gal
